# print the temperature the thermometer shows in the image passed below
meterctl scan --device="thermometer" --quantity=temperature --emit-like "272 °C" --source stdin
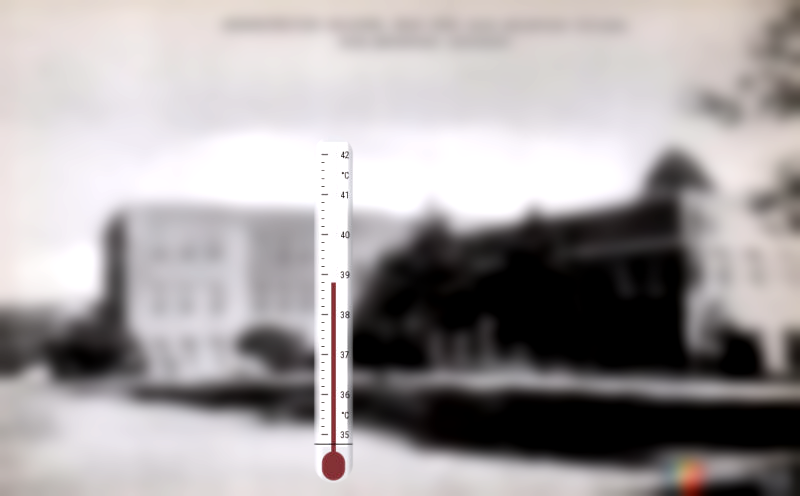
38.8 °C
